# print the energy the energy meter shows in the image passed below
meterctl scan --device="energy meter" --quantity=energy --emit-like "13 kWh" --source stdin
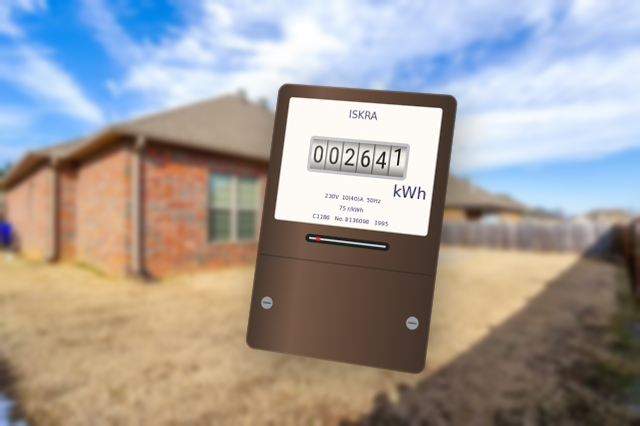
2641 kWh
